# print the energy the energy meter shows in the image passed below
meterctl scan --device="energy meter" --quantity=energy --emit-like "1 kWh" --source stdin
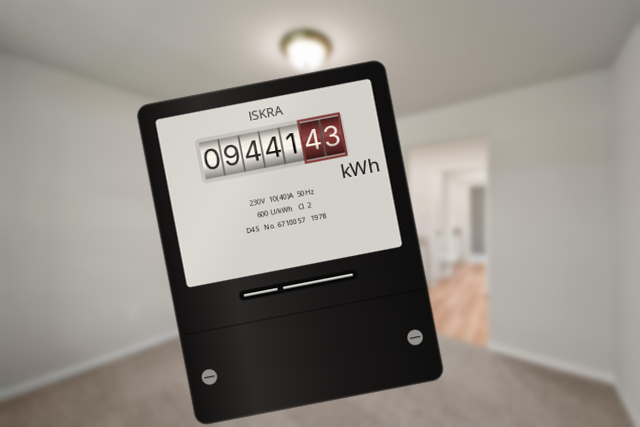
9441.43 kWh
